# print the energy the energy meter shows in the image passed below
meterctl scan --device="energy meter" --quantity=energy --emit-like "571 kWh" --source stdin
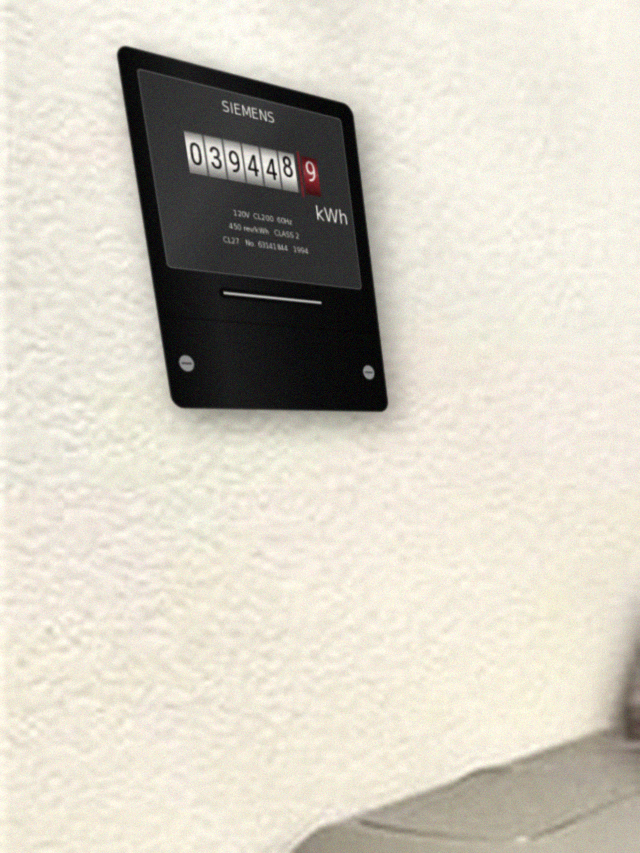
39448.9 kWh
